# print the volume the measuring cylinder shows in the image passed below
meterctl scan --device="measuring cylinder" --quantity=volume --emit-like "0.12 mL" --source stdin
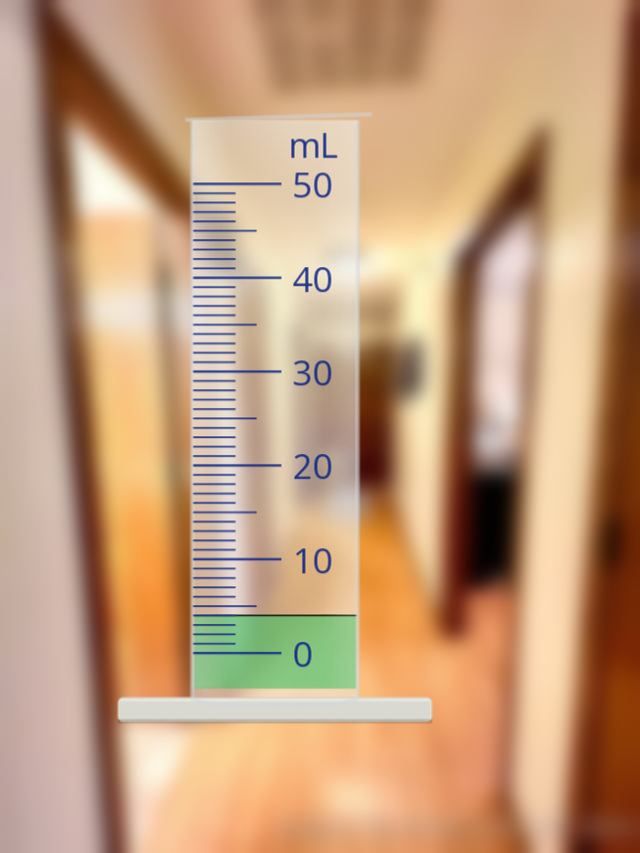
4 mL
